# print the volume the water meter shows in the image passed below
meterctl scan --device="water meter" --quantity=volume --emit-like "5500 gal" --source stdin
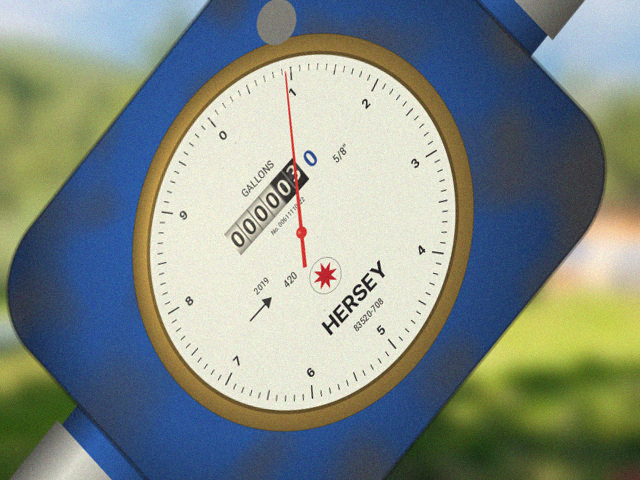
30.9 gal
